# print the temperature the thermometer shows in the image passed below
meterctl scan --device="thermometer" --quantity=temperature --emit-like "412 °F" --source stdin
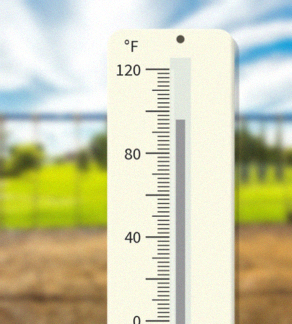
96 °F
